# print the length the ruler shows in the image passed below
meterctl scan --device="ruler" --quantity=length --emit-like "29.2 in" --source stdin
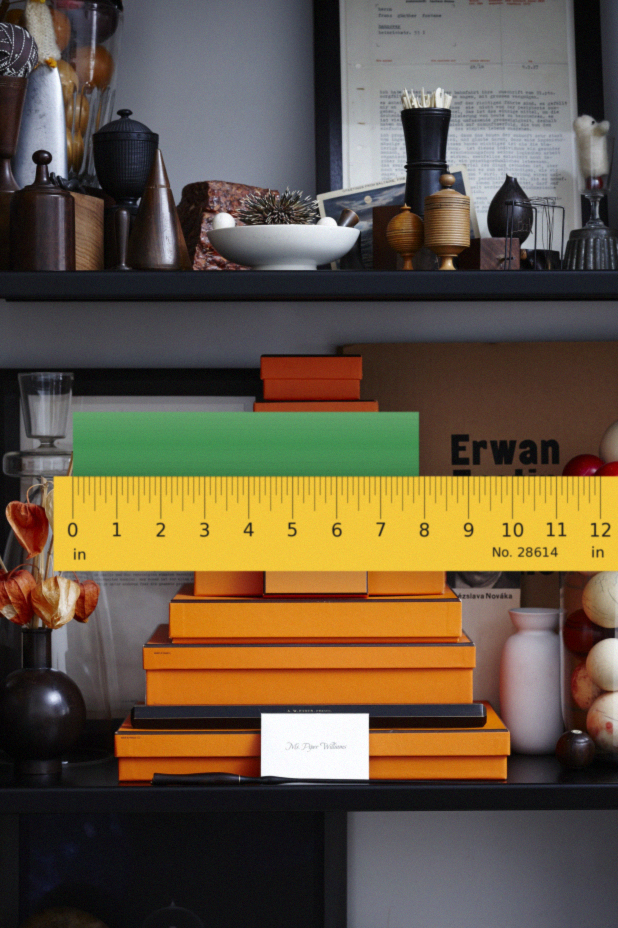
7.875 in
